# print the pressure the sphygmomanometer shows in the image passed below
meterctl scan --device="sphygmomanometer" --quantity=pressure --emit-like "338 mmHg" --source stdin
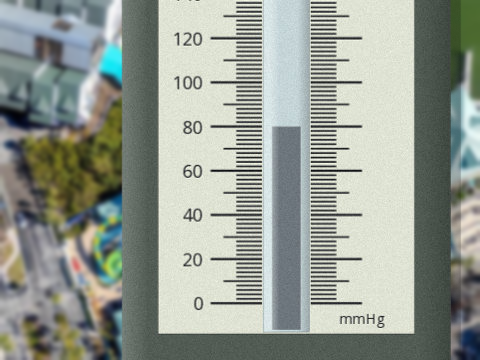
80 mmHg
